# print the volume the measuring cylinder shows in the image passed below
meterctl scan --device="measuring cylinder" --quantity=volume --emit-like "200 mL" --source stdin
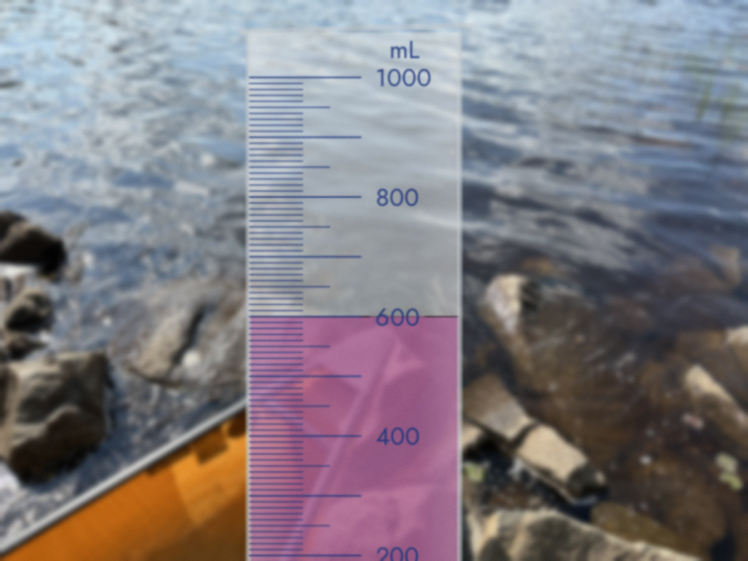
600 mL
